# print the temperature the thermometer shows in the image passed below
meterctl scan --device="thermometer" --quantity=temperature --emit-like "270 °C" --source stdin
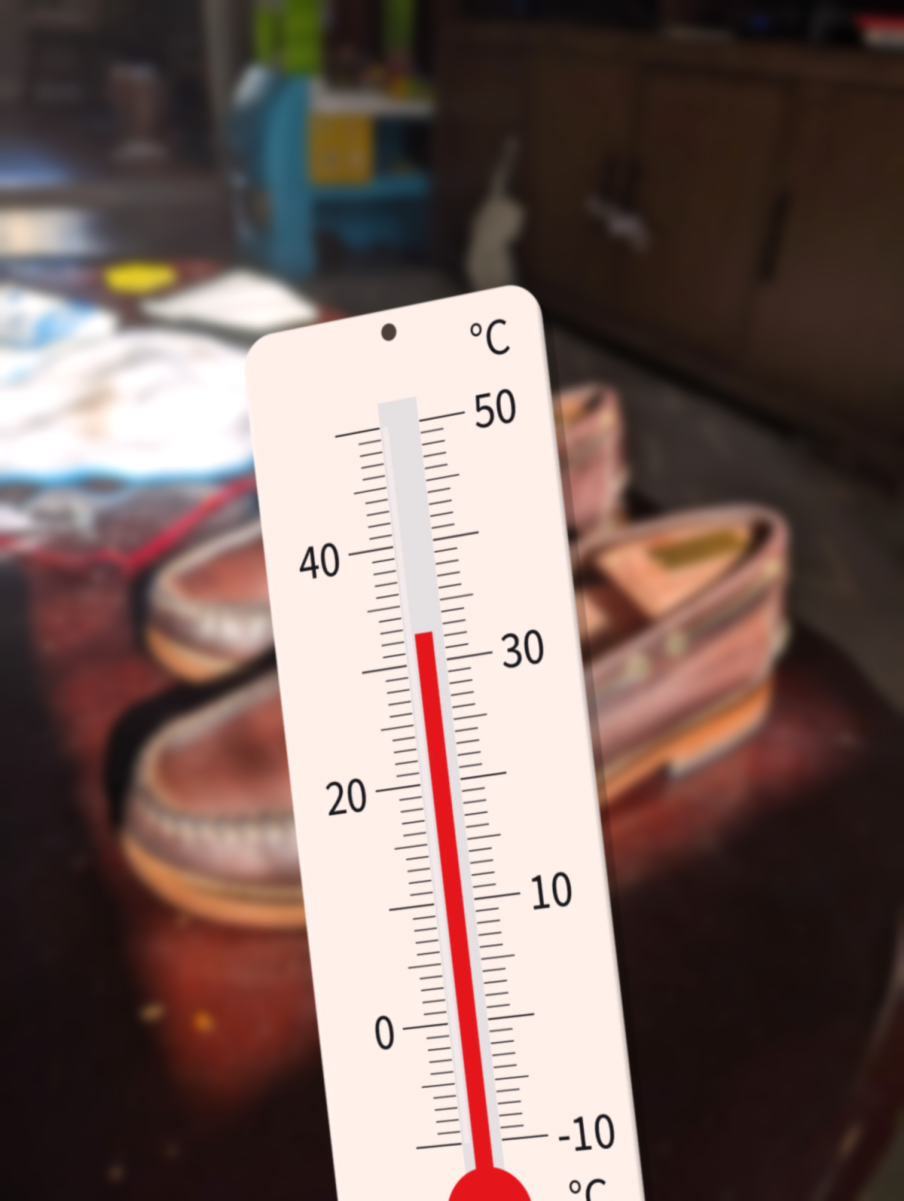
32.5 °C
